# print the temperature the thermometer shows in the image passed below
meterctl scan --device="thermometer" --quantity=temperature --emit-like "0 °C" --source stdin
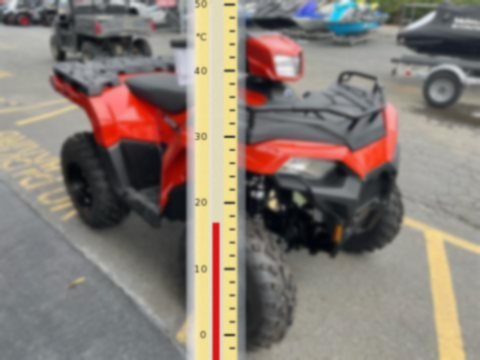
17 °C
